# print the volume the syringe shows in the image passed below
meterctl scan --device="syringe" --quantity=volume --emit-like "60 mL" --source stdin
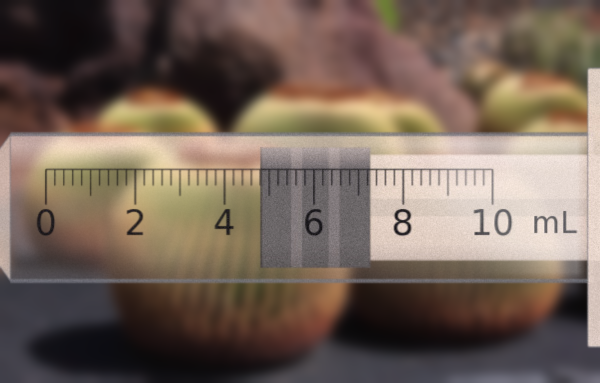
4.8 mL
